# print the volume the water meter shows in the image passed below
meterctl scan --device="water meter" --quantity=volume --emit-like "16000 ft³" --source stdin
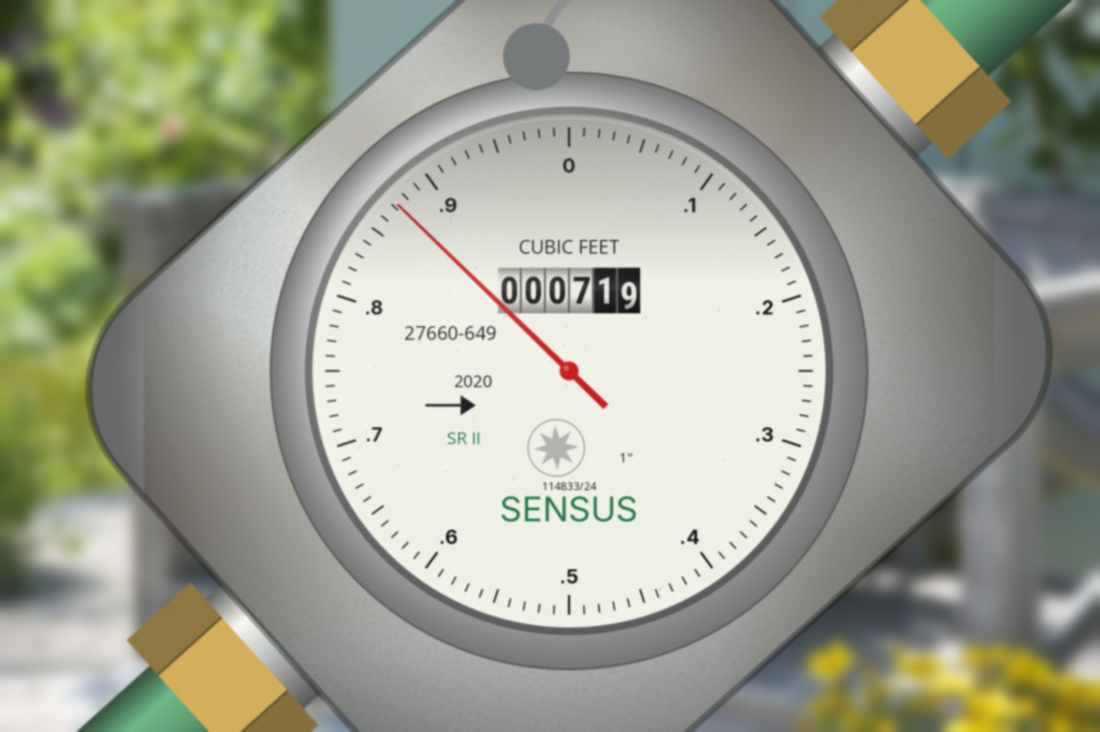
718.87 ft³
